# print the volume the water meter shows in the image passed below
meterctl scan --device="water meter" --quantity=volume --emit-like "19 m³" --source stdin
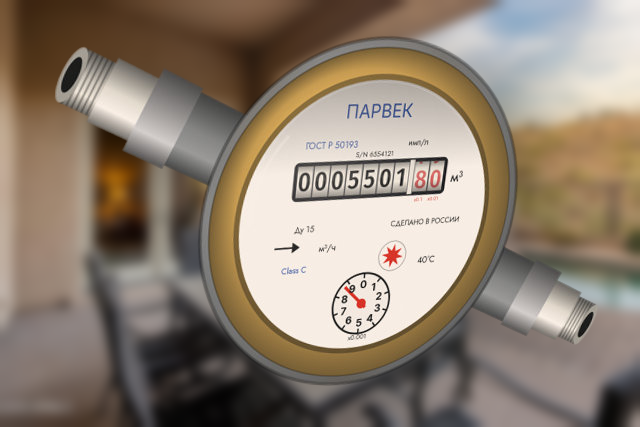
5501.798 m³
